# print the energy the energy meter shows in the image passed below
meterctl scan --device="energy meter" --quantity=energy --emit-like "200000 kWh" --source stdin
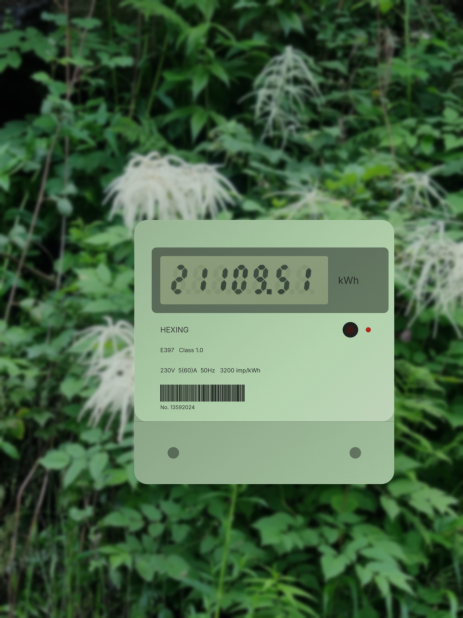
21109.51 kWh
